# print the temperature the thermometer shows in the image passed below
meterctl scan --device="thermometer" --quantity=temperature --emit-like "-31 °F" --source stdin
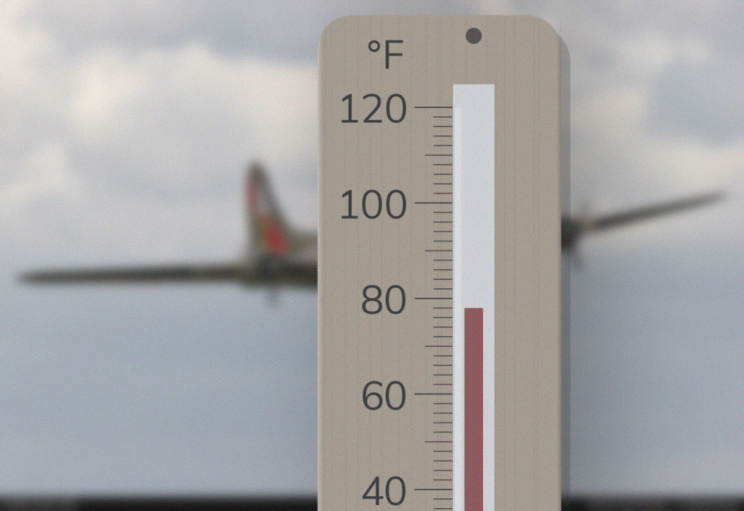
78 °F
